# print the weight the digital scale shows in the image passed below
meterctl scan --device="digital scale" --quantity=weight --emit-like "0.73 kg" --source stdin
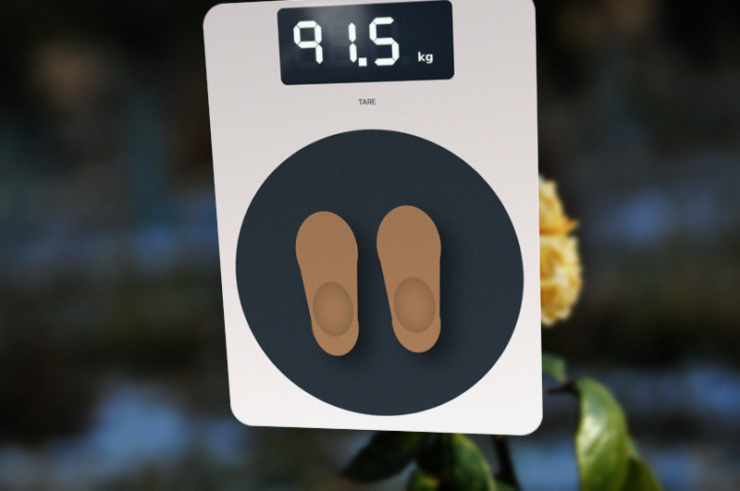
91.5 kg
